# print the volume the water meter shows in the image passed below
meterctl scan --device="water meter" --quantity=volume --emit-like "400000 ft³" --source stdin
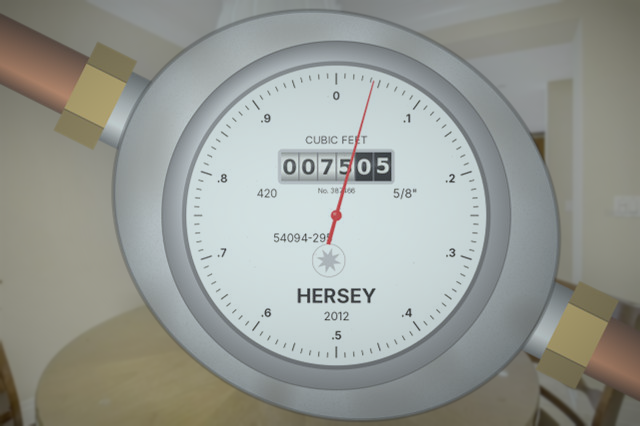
7505.04 ft³
